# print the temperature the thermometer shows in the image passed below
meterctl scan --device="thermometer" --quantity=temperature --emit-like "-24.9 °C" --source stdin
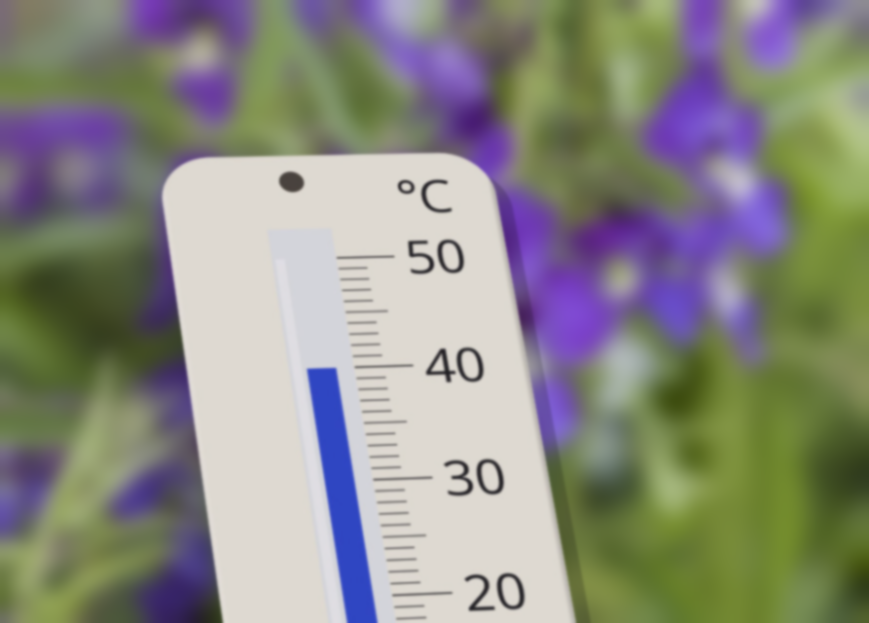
40 °C
